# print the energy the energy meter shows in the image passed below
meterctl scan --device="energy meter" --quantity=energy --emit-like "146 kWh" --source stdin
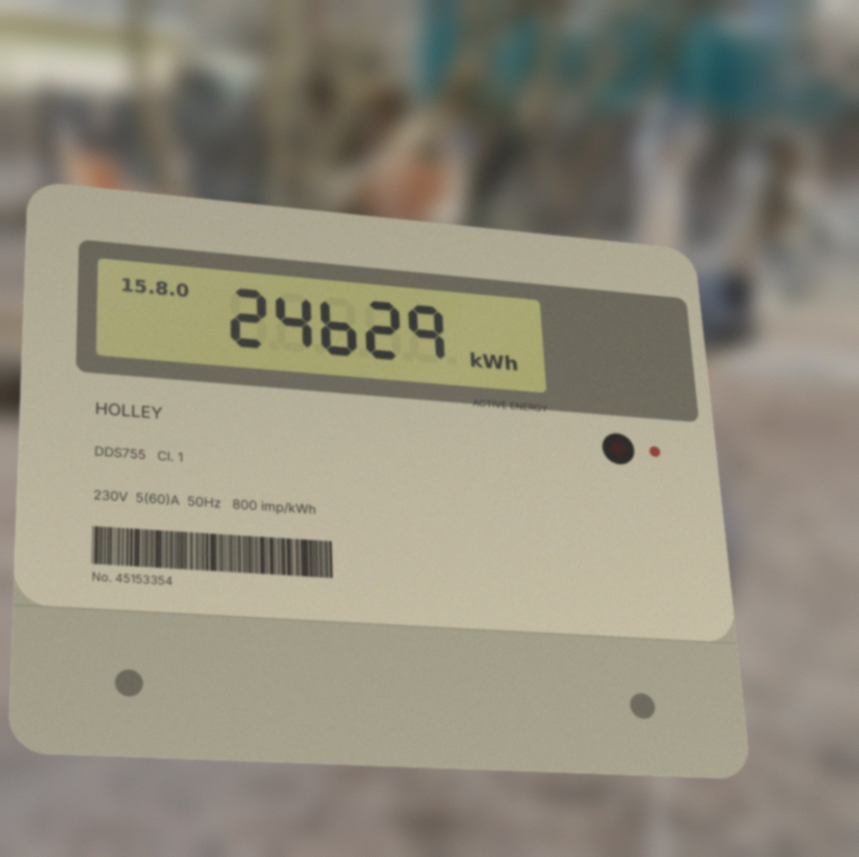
24629 kWh
